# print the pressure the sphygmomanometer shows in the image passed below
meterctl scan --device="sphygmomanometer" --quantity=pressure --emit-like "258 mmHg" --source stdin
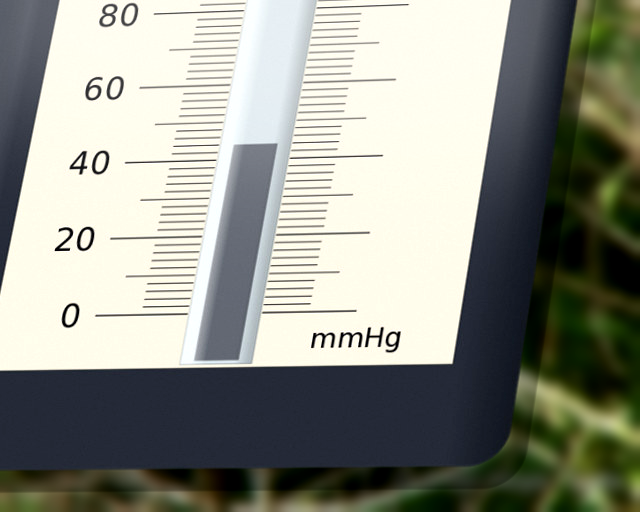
44 mmHg
